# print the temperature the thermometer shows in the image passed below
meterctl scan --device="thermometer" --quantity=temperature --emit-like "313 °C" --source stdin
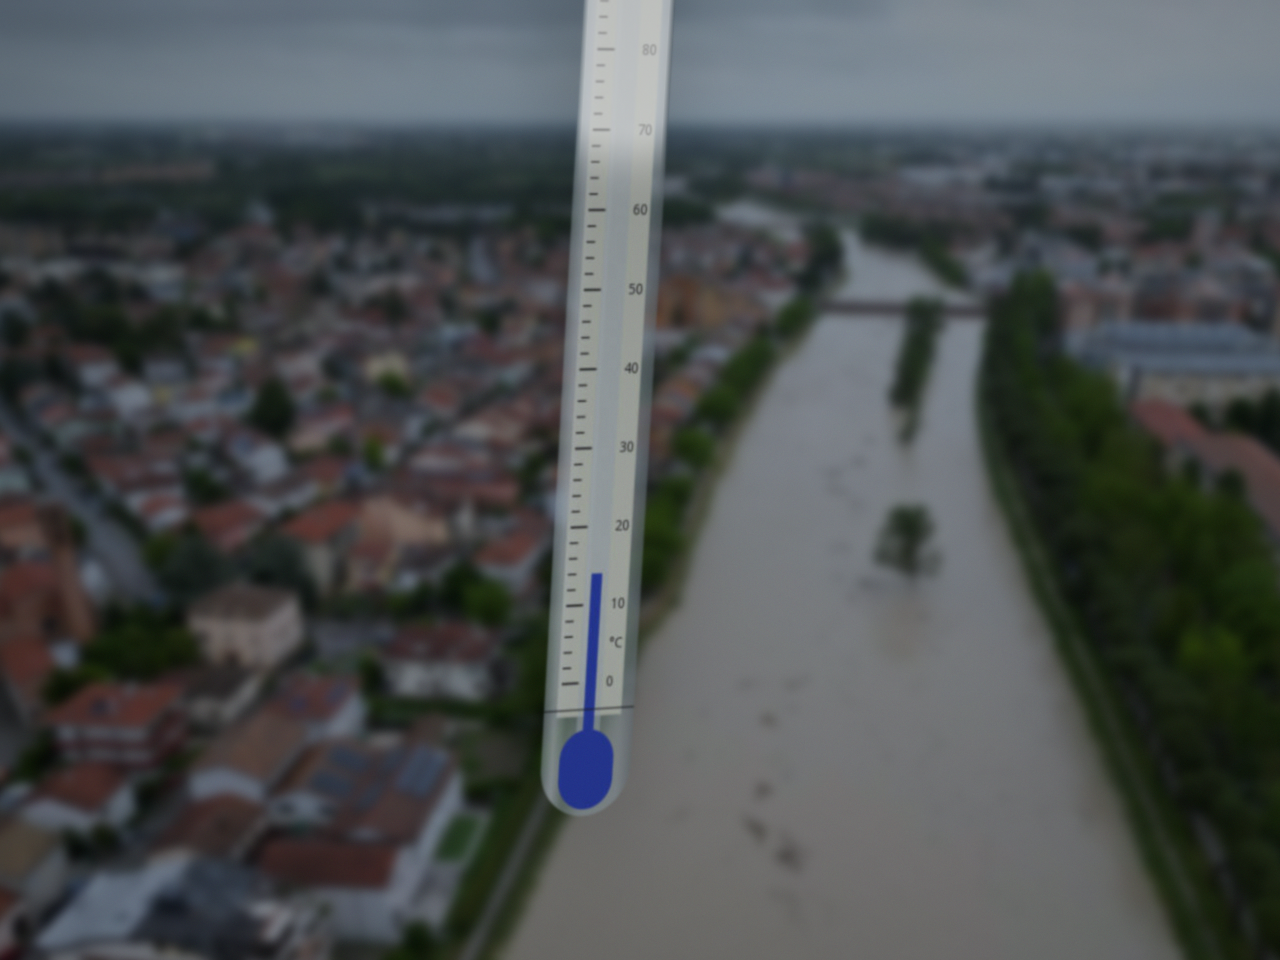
14 °C
